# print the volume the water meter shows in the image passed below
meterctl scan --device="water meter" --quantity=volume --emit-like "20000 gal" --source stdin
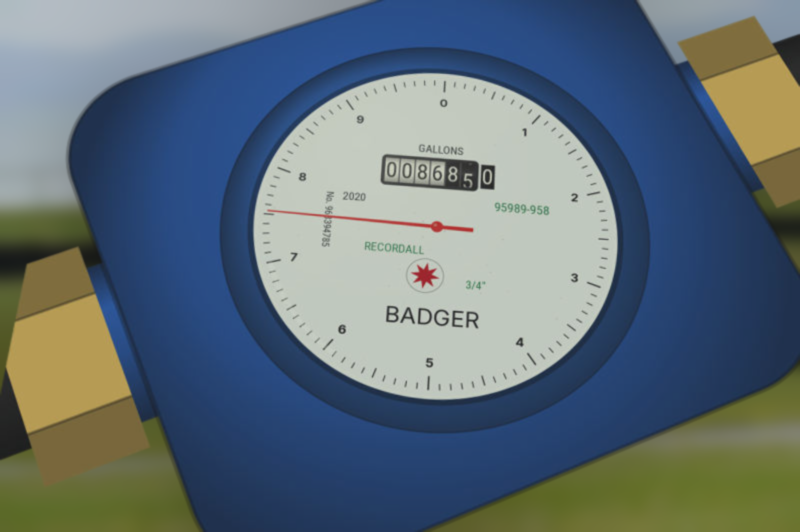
86847.5 gal
